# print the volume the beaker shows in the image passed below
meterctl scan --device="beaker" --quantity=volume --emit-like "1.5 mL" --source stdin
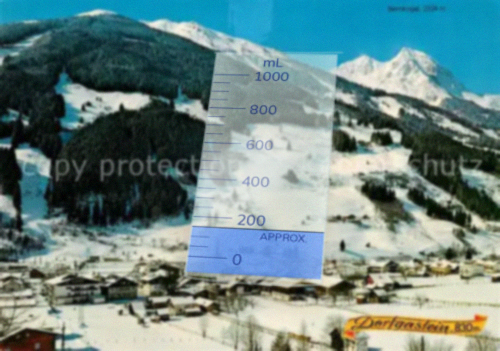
150 mL
